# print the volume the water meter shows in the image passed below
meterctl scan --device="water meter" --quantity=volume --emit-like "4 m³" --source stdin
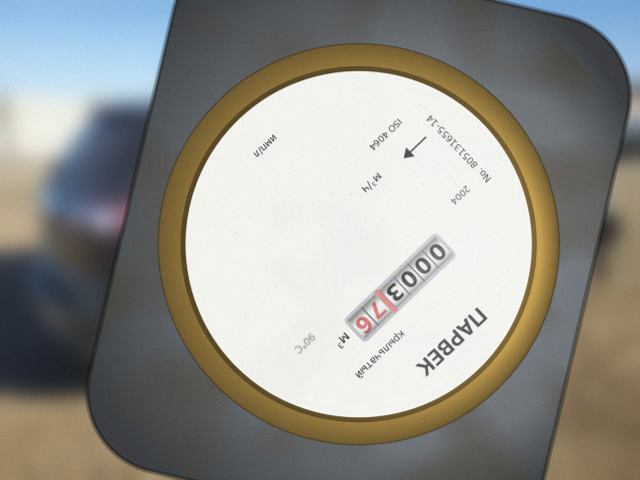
3.76 m³
